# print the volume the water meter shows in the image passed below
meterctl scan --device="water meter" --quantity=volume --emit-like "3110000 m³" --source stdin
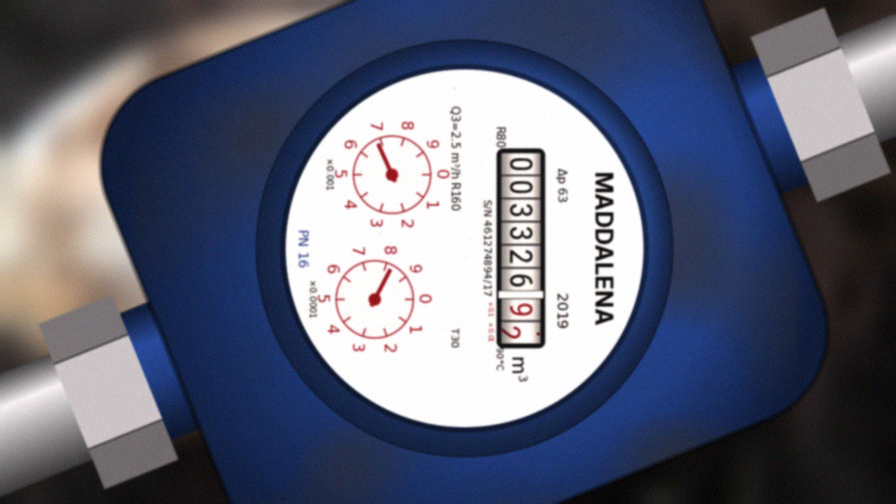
3326.9168 m³
